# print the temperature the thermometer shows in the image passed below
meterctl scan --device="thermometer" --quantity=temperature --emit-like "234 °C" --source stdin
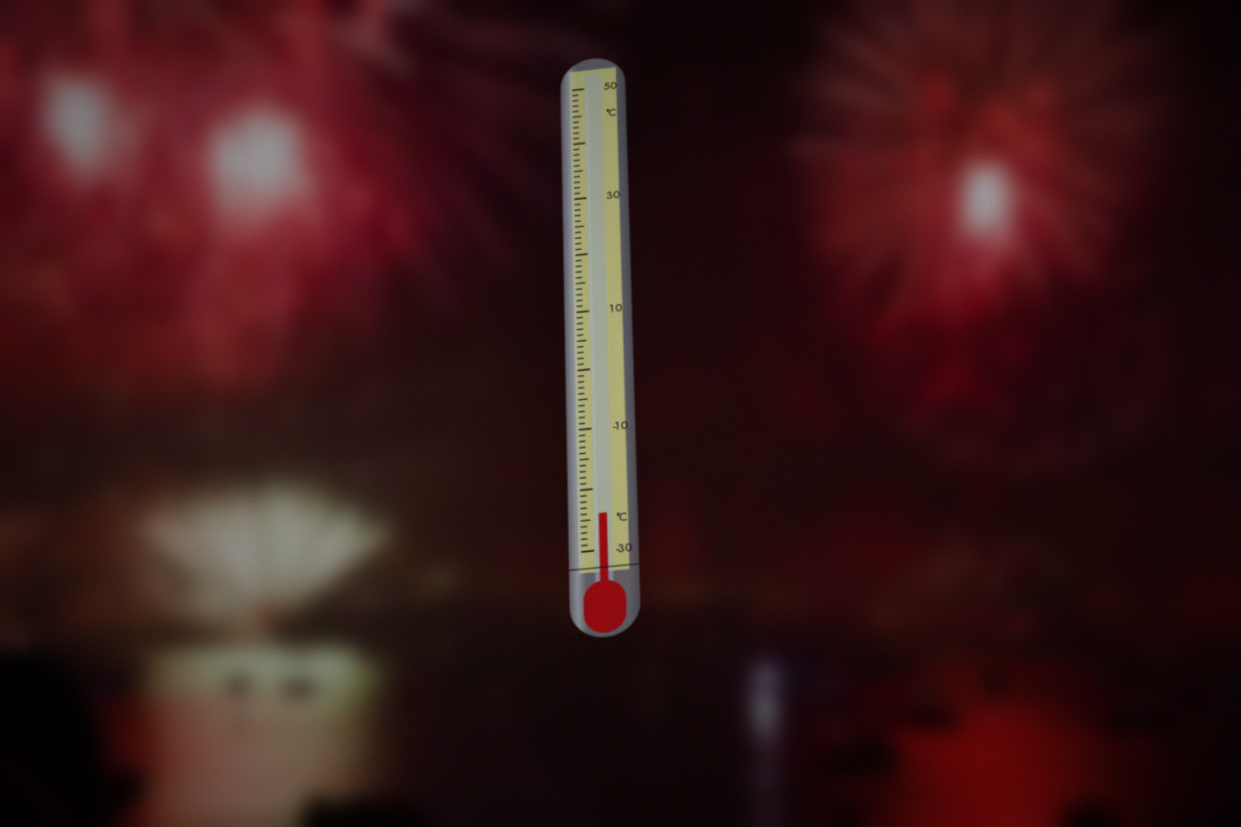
-24 °C
